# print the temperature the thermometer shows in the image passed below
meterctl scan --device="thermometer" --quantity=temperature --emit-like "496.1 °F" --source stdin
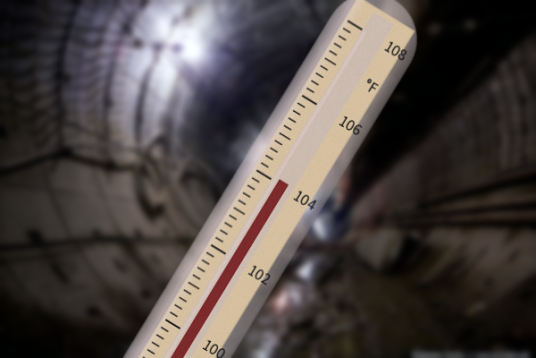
104.1 °F
